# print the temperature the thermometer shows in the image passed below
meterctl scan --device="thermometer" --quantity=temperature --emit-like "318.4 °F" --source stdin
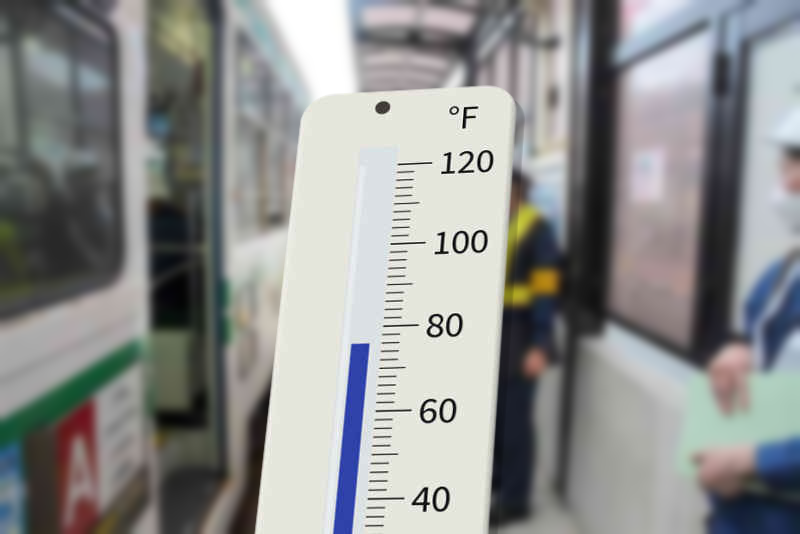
76 °F
